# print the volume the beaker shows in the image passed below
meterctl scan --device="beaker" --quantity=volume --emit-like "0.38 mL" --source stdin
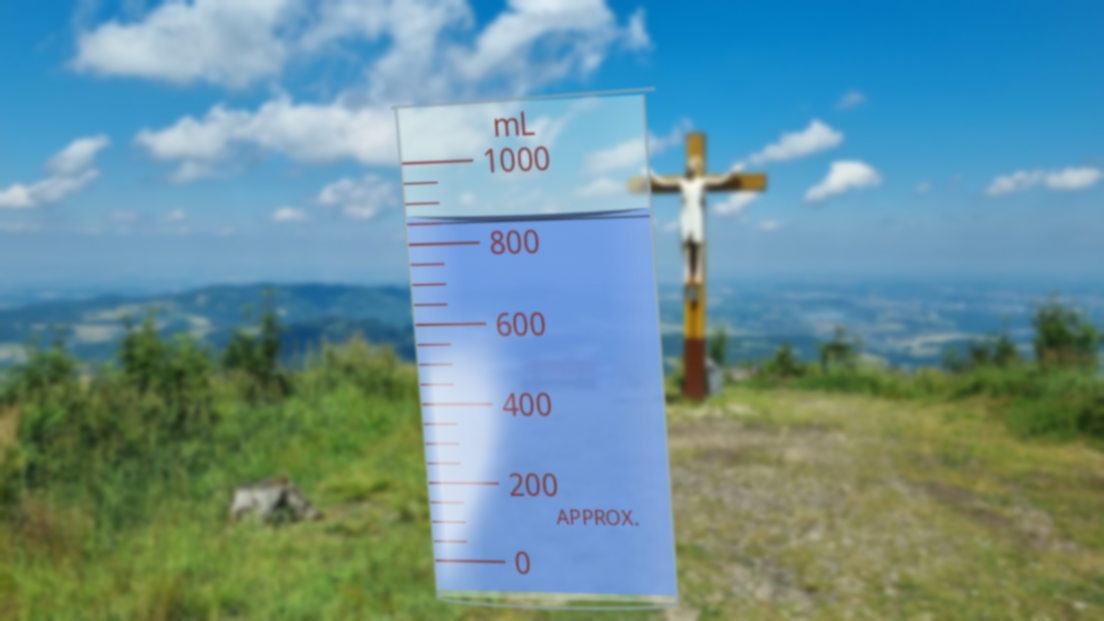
850 mL
